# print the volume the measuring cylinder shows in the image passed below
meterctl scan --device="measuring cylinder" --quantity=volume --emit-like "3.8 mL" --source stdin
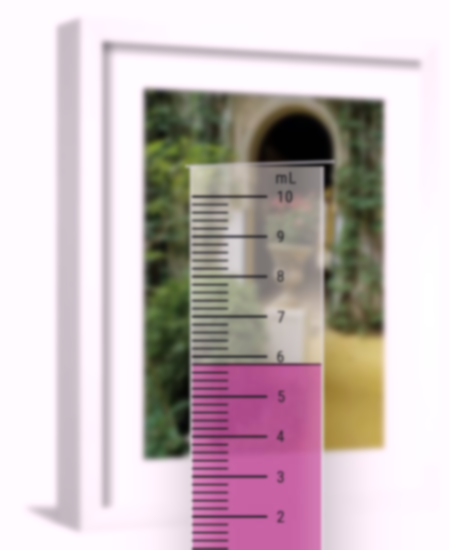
5.8 mL
